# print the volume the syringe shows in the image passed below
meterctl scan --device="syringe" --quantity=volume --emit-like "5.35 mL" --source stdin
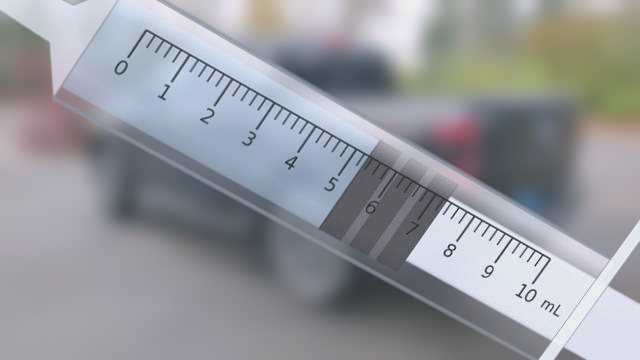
5.3 mL
